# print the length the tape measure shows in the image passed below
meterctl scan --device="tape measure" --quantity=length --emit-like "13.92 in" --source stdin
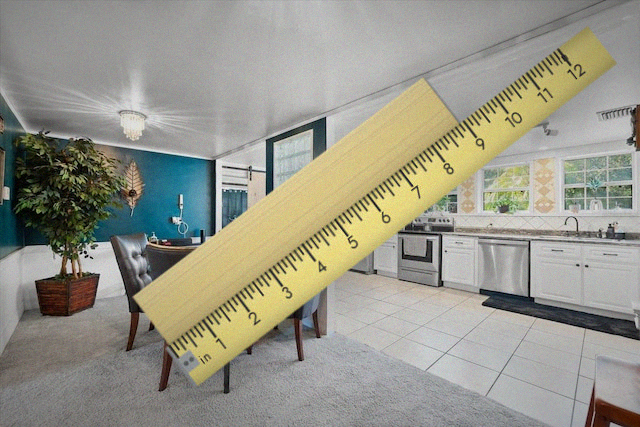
8.875 in
